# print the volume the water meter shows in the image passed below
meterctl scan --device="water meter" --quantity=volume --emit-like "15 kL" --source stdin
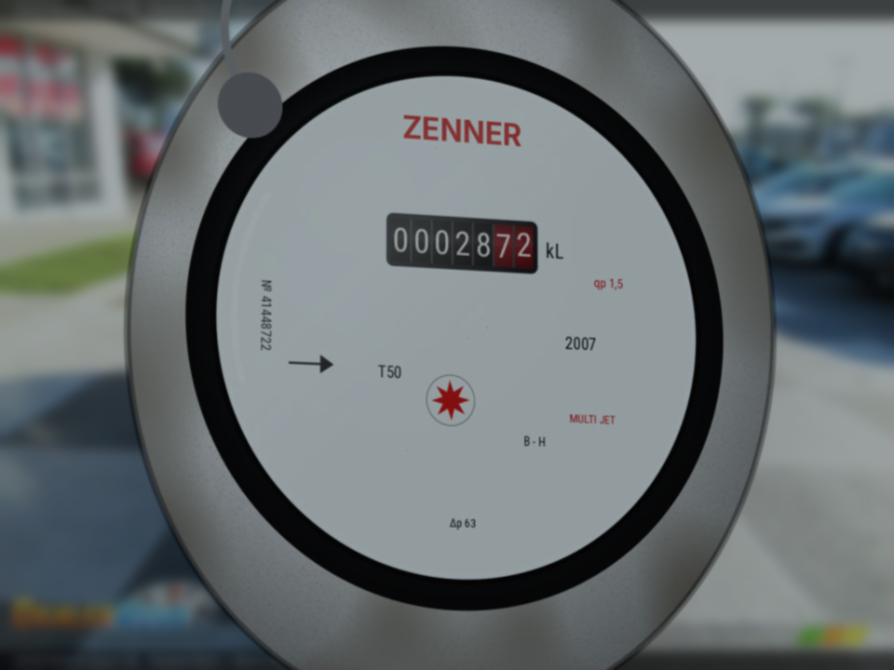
28.72 kL
